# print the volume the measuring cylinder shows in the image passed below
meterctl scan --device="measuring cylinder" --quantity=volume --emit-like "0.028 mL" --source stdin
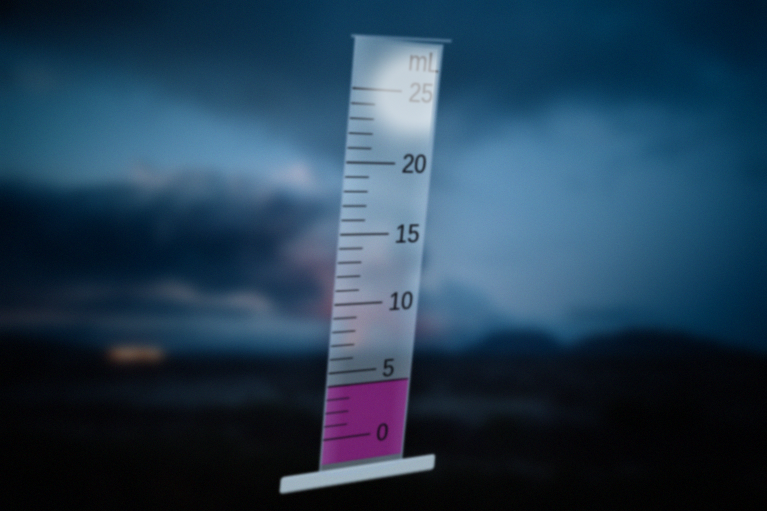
4 mL
